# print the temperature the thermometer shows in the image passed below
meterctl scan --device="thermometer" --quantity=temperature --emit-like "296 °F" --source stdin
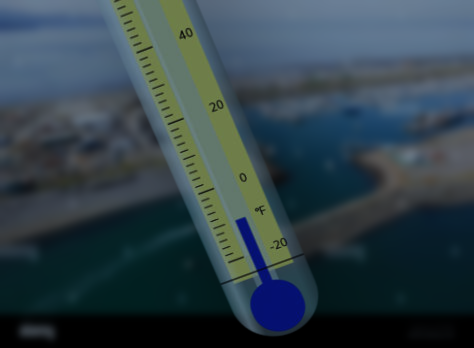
-10 °F
